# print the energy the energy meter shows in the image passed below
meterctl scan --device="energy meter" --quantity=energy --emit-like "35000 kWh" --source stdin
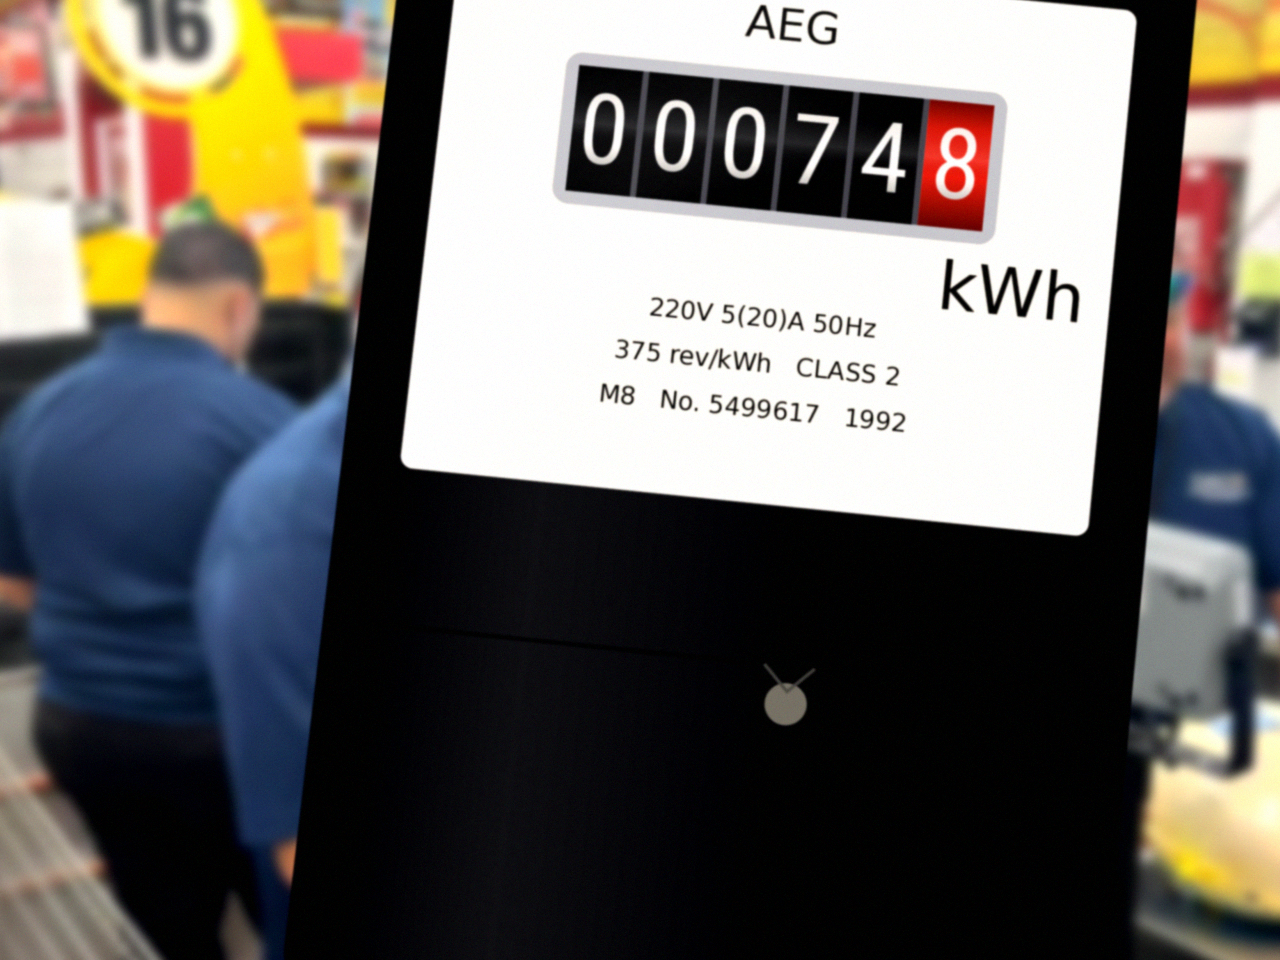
74.8 kWh
